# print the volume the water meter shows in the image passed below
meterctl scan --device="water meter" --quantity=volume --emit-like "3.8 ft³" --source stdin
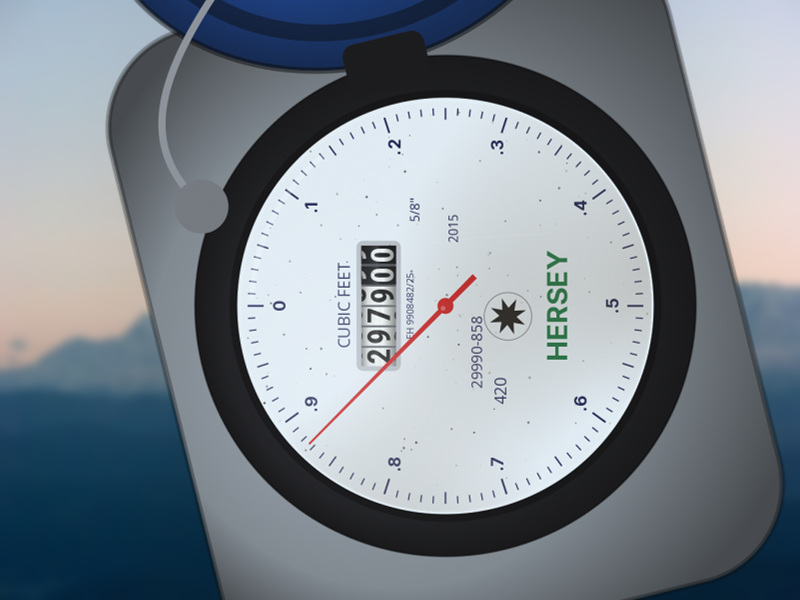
297899.87 ft³
